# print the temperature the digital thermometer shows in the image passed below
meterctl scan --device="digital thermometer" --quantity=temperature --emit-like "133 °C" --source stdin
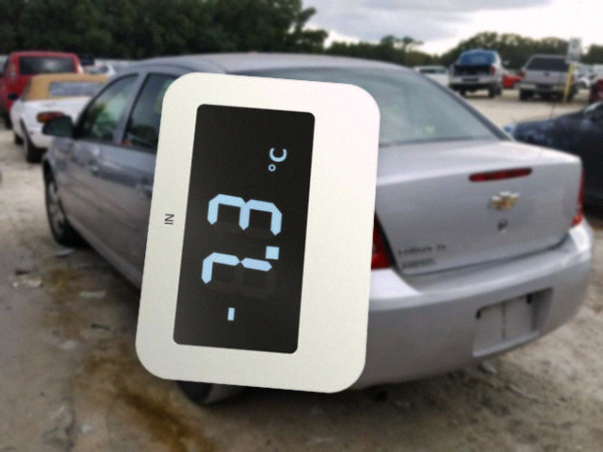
-7.3 °C
